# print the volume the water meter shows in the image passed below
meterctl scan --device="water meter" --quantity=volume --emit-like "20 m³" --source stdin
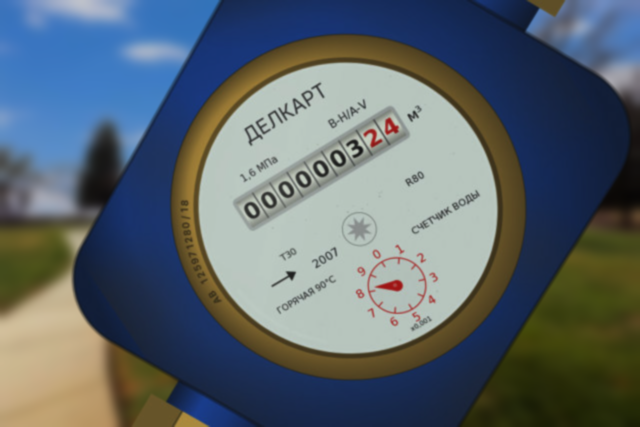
3.248 m³
